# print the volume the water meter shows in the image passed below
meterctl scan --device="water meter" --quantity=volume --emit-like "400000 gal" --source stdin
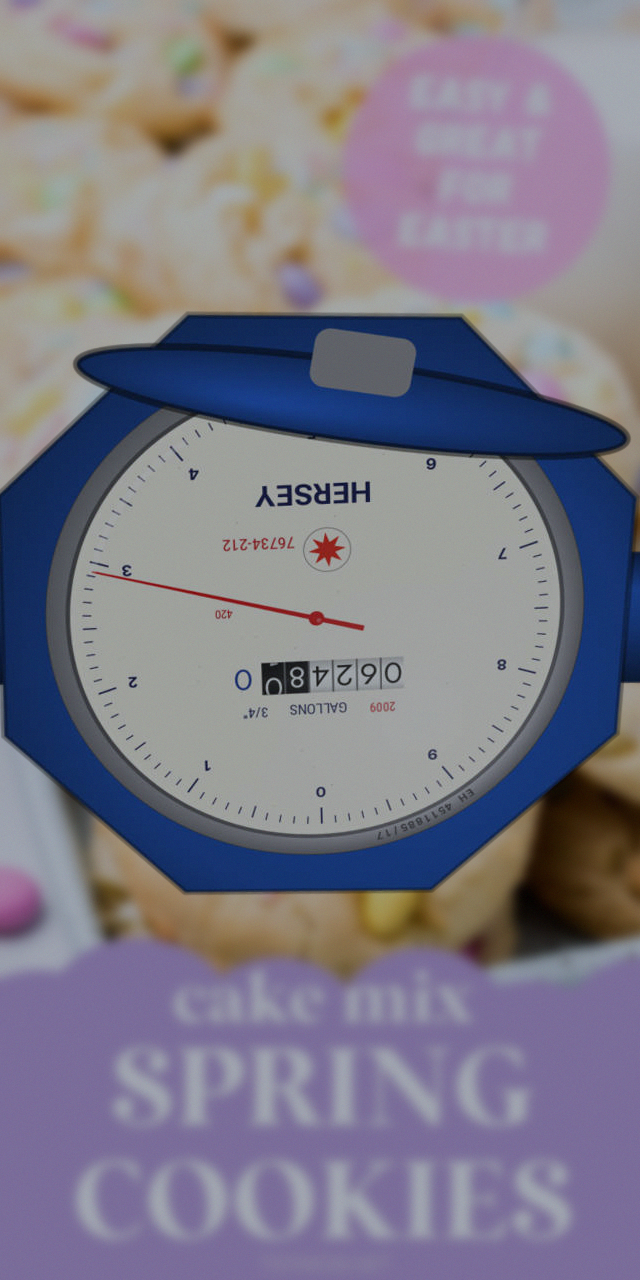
624802.9 gal
